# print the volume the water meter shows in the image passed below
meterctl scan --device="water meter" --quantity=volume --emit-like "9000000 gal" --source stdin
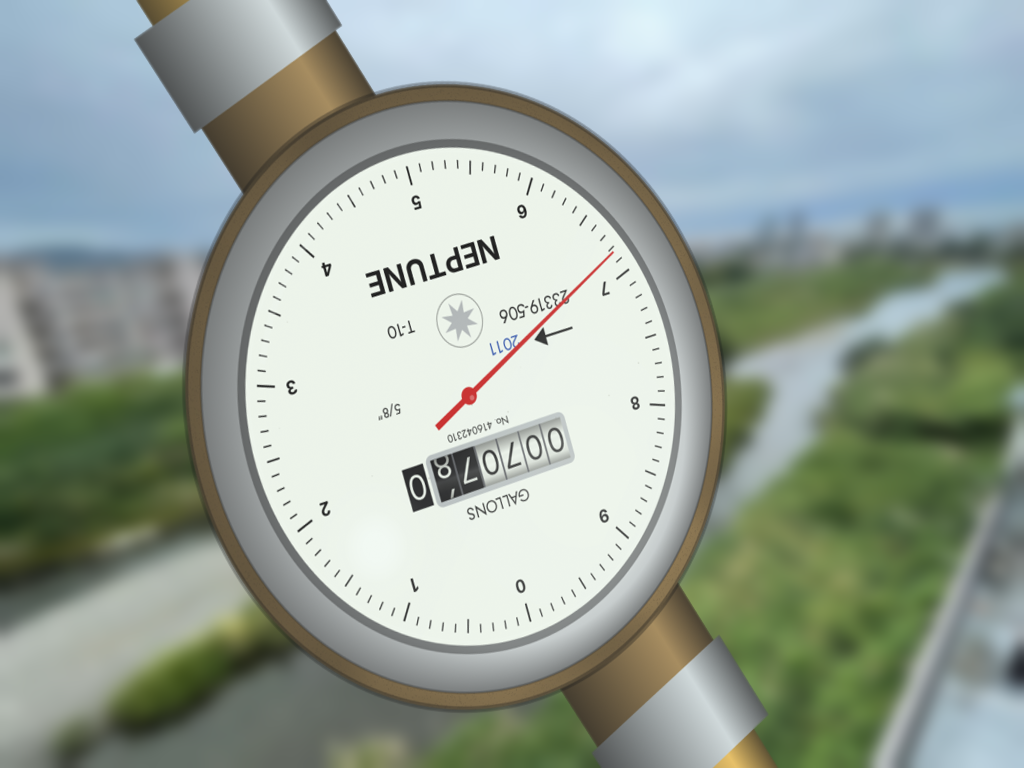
70776.8 gal
